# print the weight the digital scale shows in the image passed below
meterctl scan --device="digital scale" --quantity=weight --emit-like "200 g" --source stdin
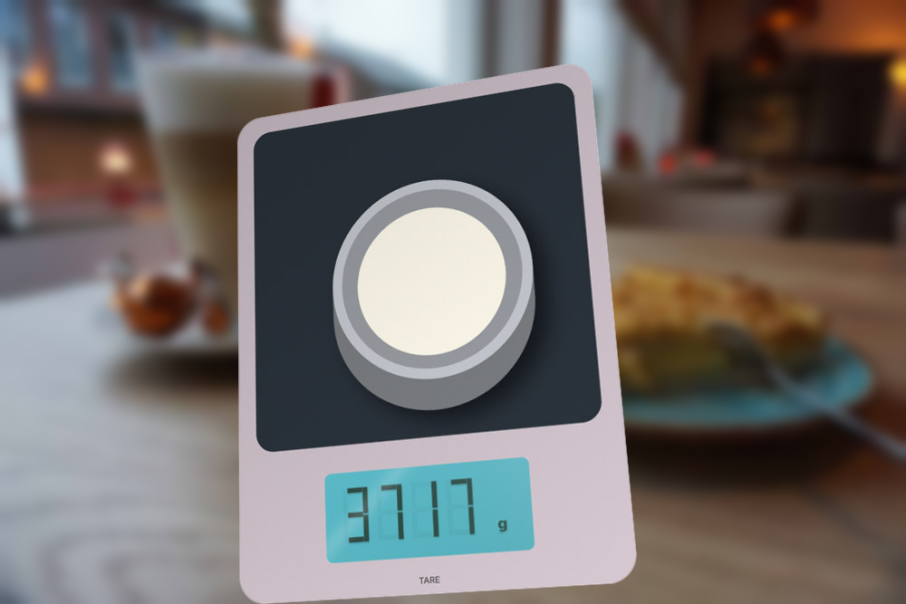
3717 g
